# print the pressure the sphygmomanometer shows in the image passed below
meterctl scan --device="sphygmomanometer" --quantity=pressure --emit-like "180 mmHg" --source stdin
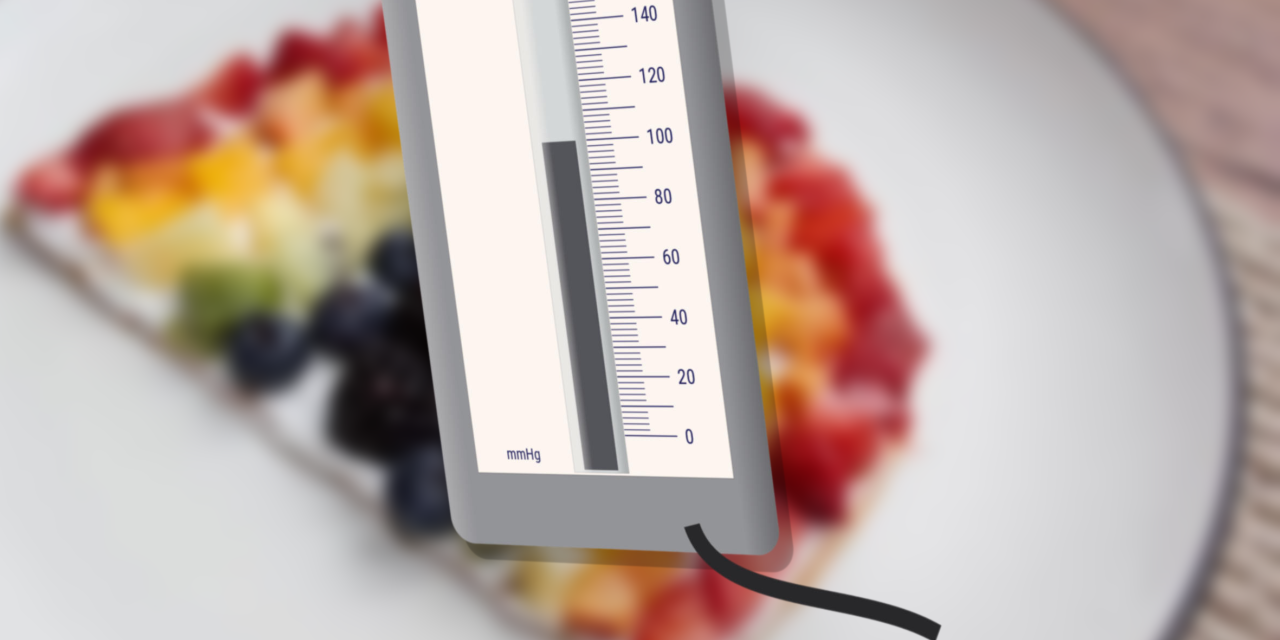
100 mmHg
